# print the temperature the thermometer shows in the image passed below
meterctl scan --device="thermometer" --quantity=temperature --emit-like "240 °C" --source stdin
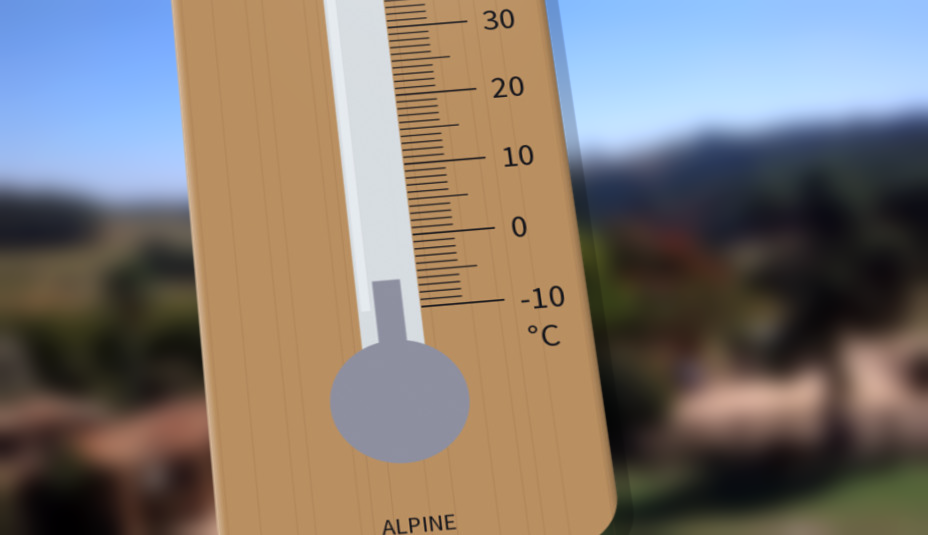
-6 °C
